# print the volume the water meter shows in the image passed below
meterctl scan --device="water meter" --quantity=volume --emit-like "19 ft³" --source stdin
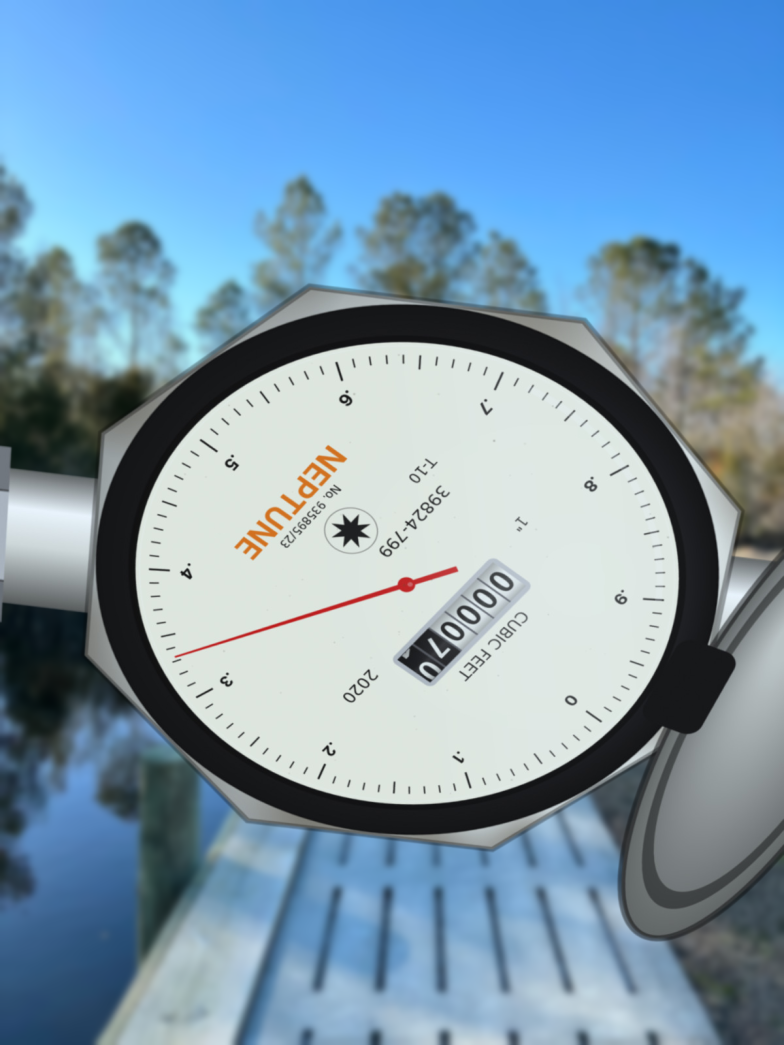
70.33 ft³
